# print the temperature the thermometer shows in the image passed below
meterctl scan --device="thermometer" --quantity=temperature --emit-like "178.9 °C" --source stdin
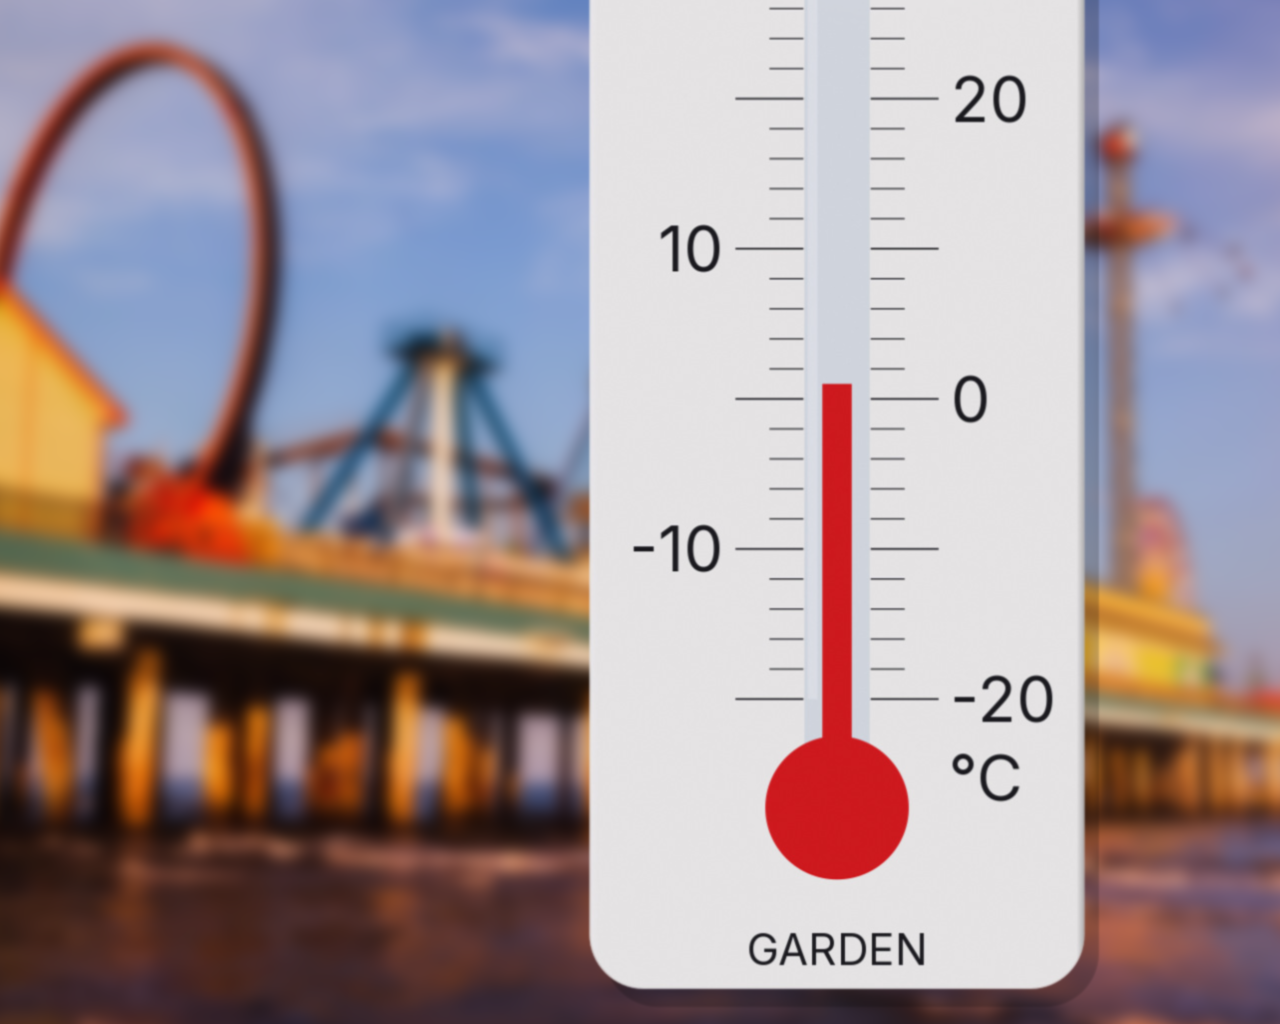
1 °C
